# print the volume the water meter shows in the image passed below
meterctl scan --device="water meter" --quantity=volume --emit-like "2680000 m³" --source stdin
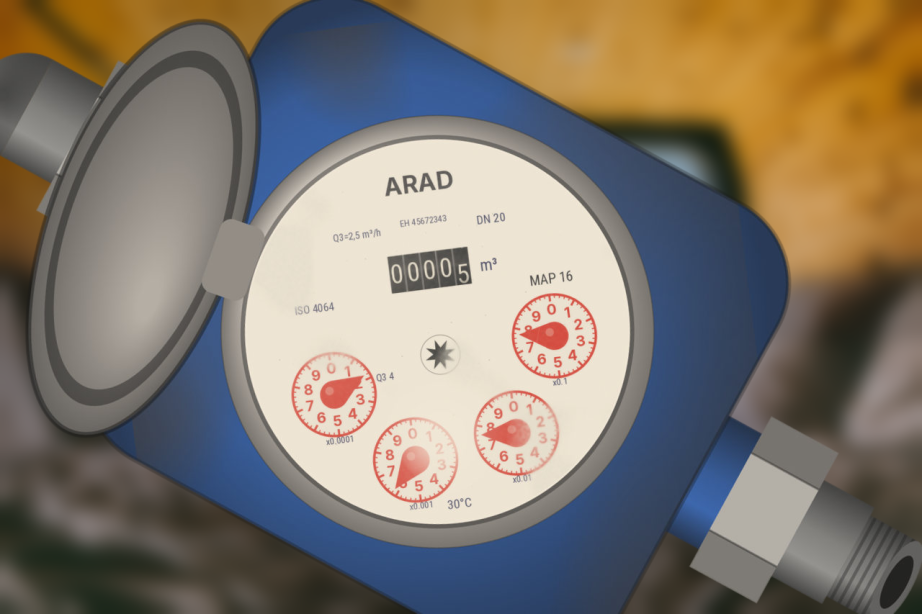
4.7761 m³
